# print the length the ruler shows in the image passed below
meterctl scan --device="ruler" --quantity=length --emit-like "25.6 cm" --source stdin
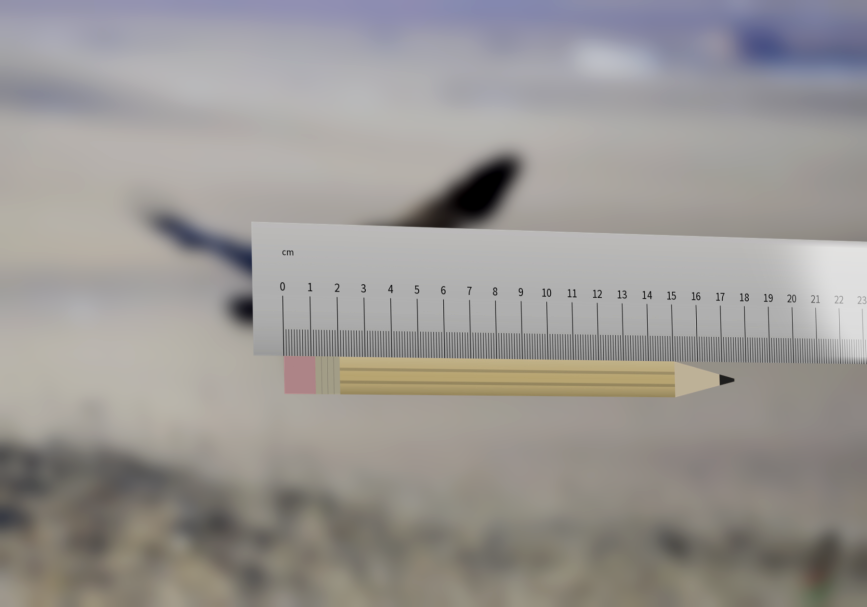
17.5 cm
